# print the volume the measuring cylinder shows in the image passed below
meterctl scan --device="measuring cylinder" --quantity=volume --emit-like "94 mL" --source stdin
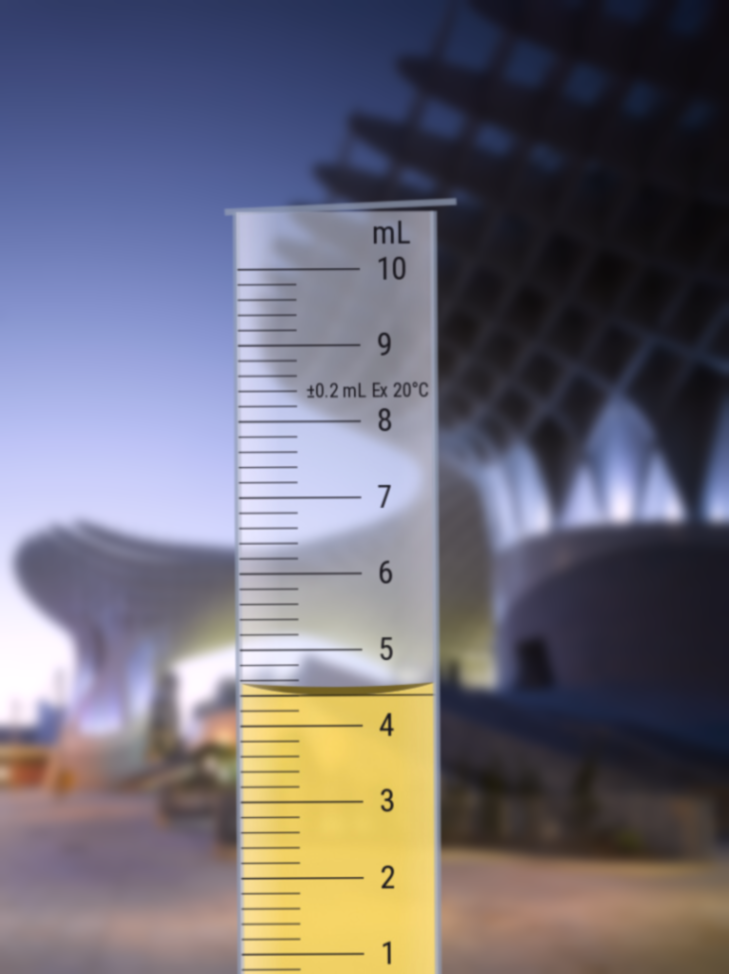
4.4 mL
